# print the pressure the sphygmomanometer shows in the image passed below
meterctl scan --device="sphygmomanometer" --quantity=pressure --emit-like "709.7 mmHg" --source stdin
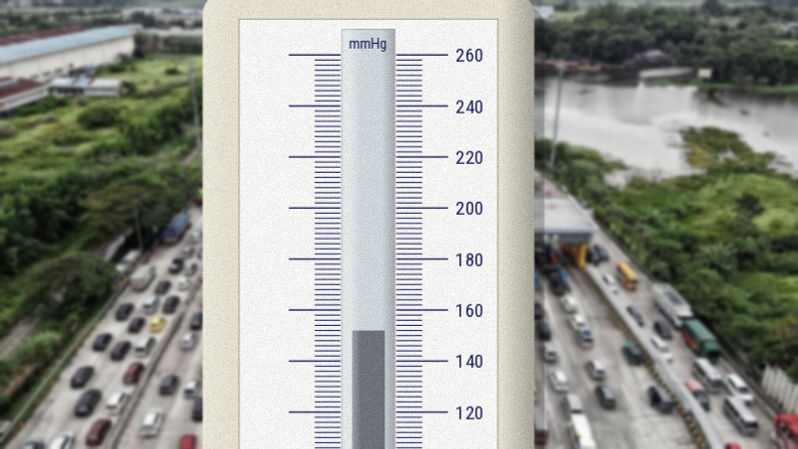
152 mmHg
